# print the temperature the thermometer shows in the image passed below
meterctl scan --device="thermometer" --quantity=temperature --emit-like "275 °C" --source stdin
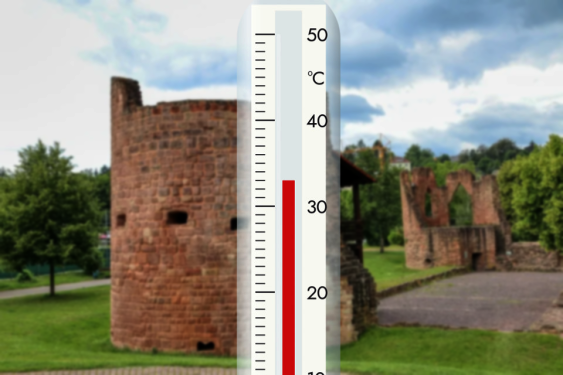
33 °C
